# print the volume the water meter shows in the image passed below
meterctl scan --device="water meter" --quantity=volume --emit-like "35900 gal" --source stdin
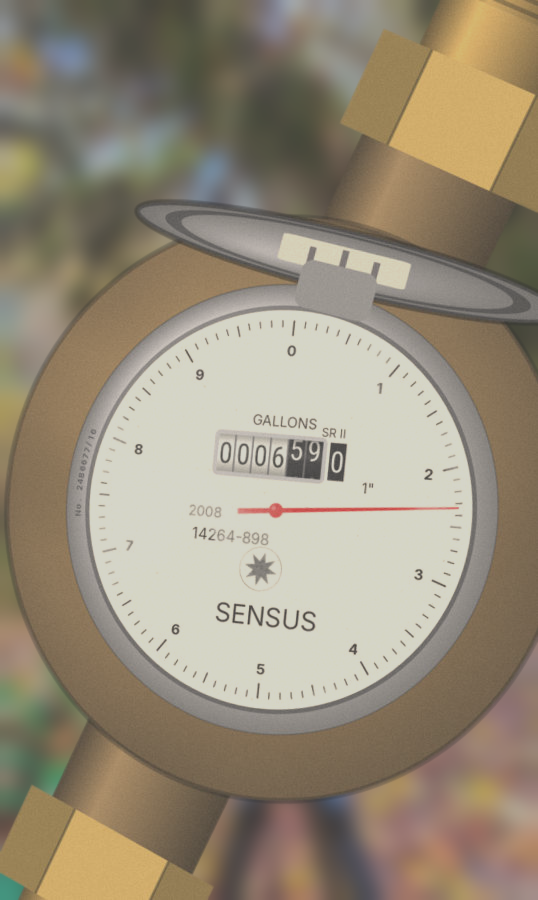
6592.3 gal
